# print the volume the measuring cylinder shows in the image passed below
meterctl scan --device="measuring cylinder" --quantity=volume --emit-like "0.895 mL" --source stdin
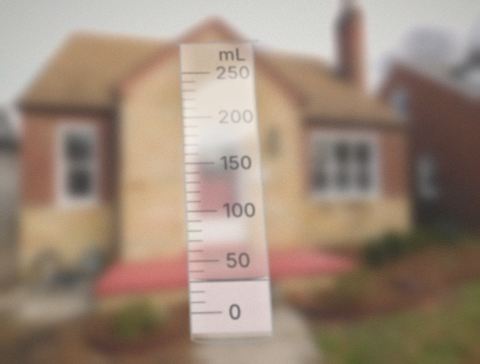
30 mL
